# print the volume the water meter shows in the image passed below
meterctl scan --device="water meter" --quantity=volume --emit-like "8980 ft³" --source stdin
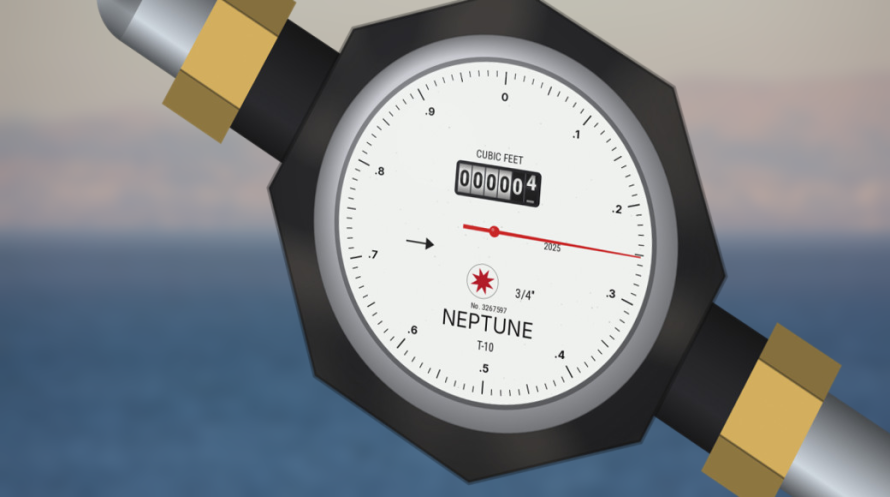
4.25 ft³
